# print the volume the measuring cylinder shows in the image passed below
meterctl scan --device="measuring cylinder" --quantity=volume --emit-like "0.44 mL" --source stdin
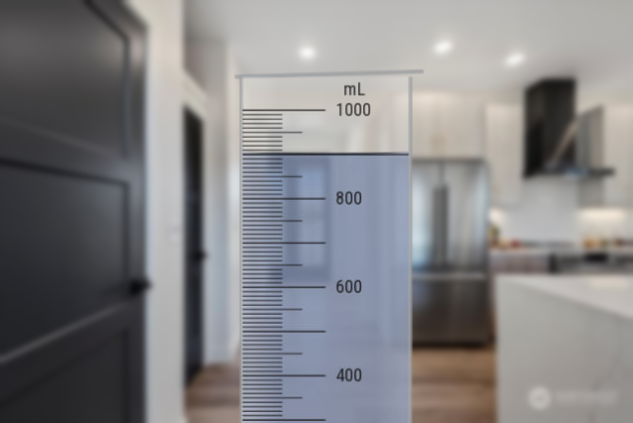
900 mL
